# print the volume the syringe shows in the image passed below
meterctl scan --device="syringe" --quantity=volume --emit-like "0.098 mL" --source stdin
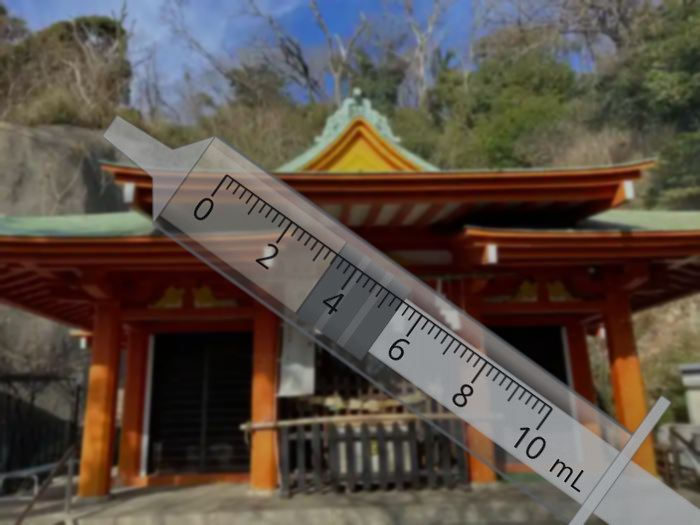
3.4 mL
